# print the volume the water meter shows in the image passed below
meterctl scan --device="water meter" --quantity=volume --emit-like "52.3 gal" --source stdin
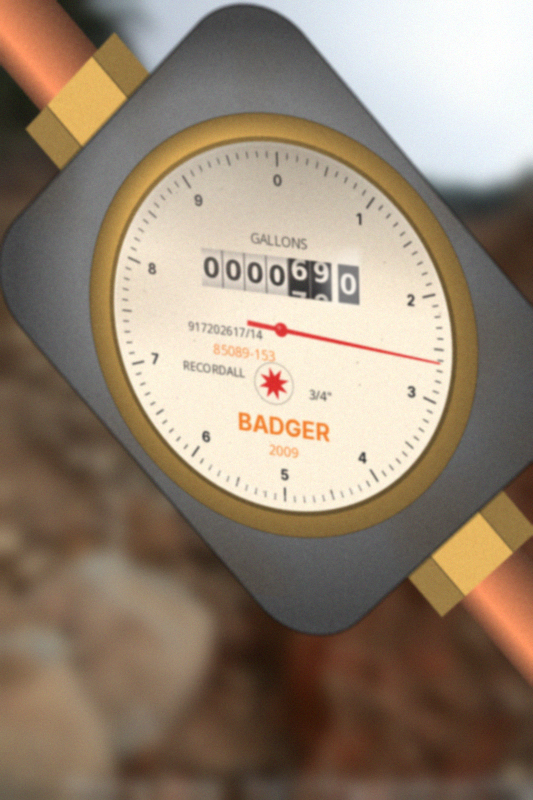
692.6 gal
